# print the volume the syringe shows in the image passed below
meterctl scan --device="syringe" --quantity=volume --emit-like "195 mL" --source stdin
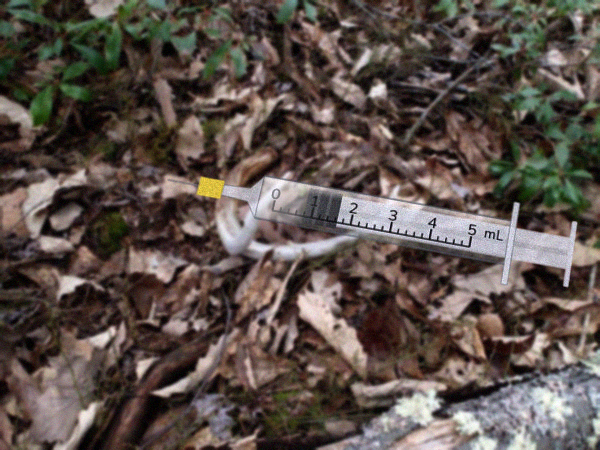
0.8 mL
